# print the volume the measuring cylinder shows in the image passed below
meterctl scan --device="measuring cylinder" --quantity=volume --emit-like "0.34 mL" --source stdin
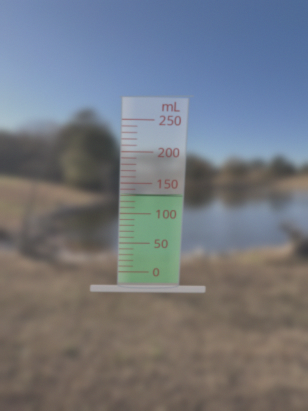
130 mL
